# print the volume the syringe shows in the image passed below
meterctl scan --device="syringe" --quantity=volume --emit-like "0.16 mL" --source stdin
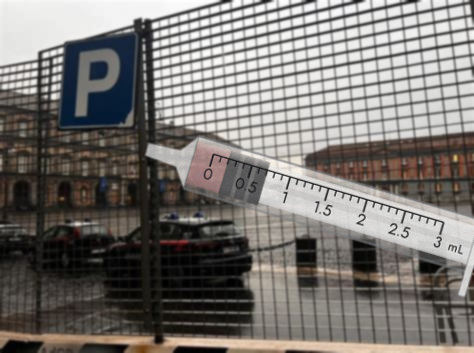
0.2 mL
